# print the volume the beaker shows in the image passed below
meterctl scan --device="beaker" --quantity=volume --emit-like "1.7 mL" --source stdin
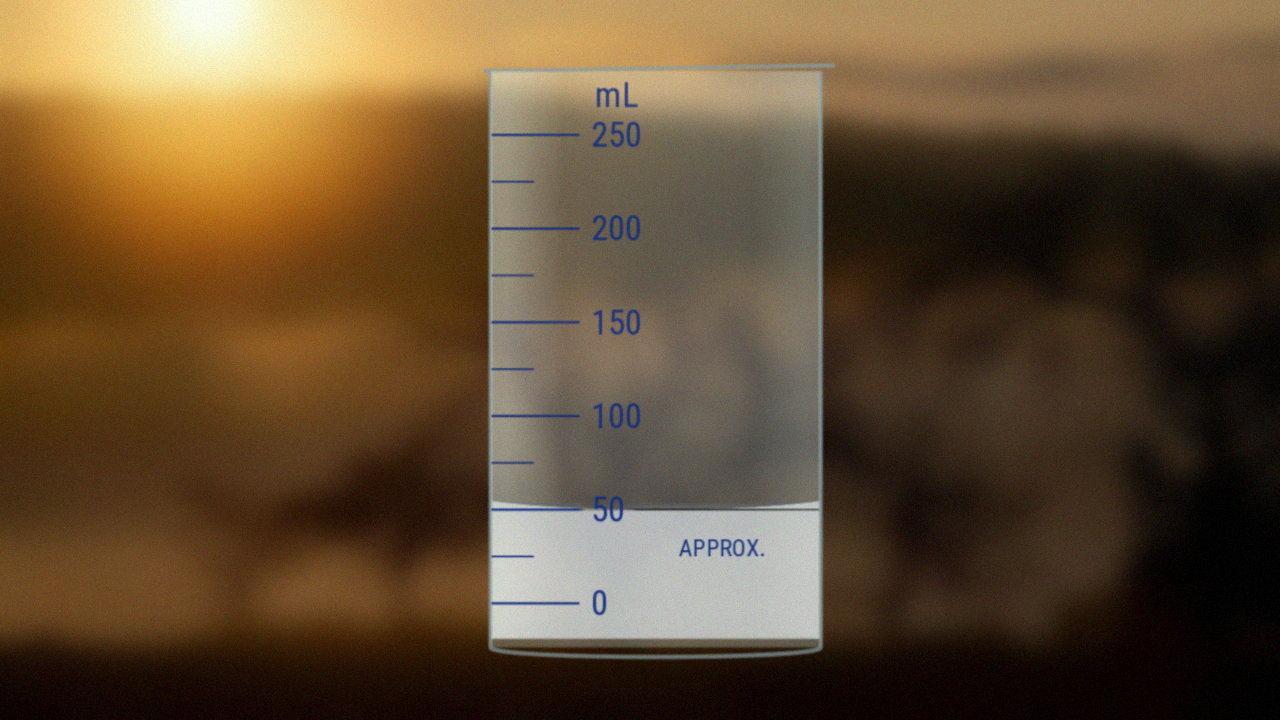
50 mL
